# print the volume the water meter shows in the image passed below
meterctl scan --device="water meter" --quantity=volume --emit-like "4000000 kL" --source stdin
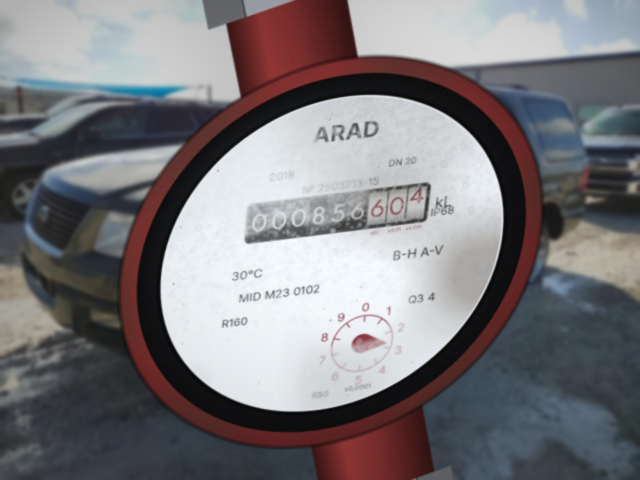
856.6042 kL
